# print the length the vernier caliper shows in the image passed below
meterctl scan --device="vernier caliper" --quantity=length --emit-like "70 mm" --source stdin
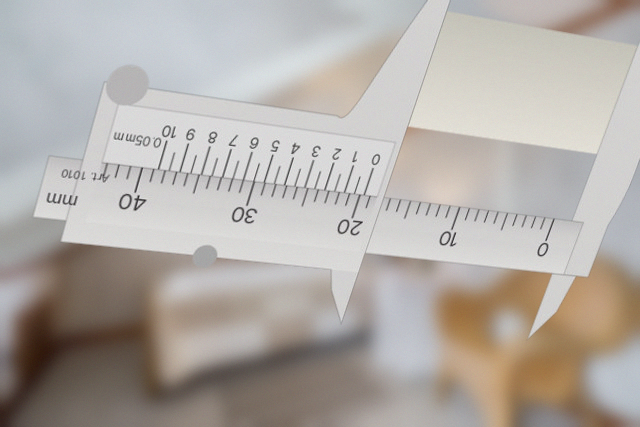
19.6 mm
